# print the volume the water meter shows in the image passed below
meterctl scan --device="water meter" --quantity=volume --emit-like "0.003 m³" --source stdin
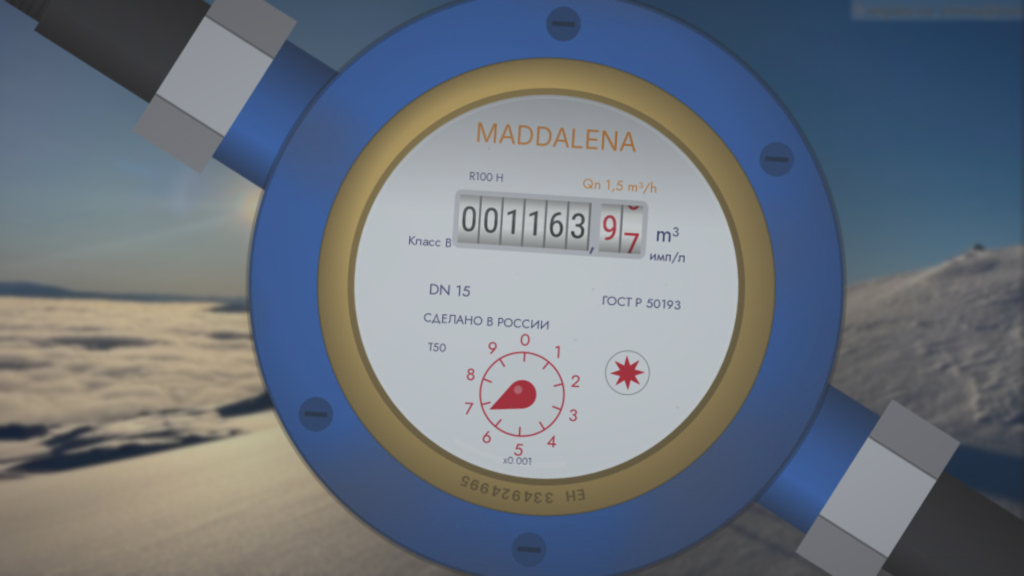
1163.966 m³
